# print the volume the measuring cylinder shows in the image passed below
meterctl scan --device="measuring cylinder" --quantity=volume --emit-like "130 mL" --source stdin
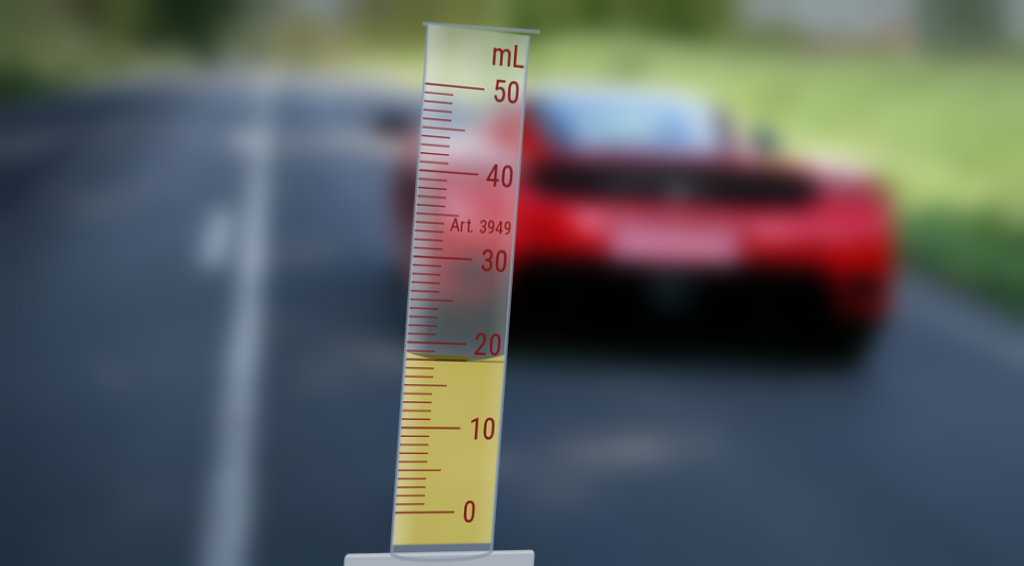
18 mL
